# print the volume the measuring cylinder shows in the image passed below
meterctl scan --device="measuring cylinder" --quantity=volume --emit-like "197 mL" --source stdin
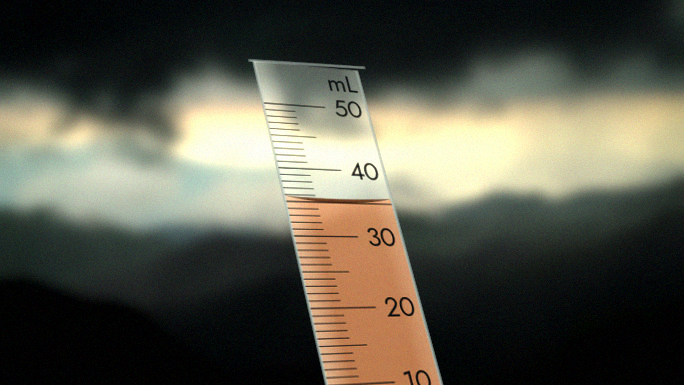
35 mL
